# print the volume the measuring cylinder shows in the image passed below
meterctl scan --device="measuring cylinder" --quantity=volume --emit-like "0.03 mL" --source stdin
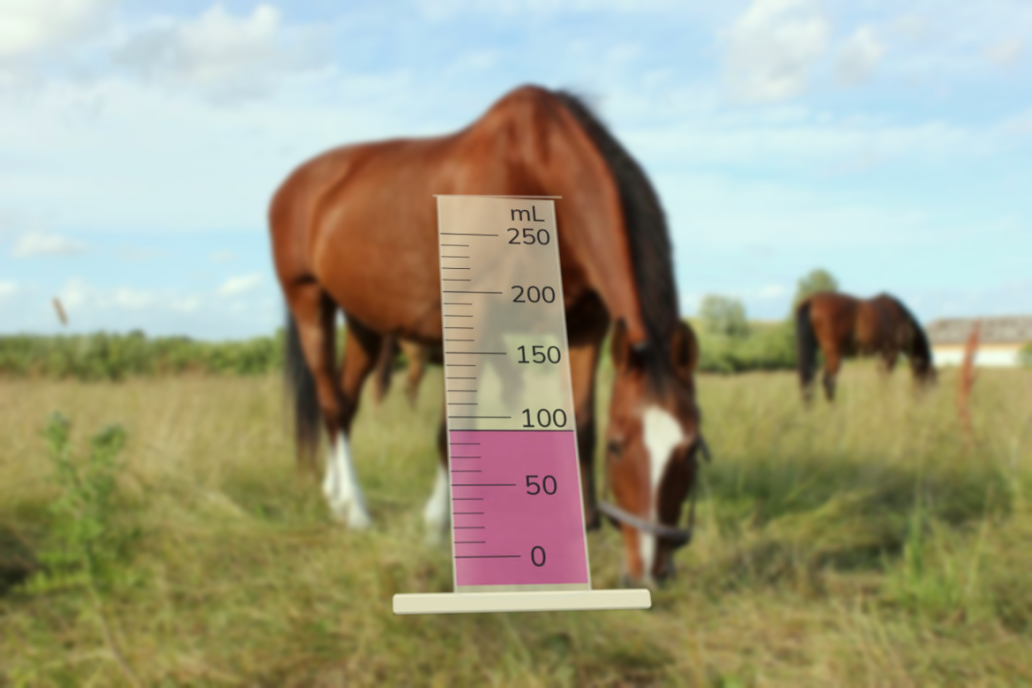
90 mL
